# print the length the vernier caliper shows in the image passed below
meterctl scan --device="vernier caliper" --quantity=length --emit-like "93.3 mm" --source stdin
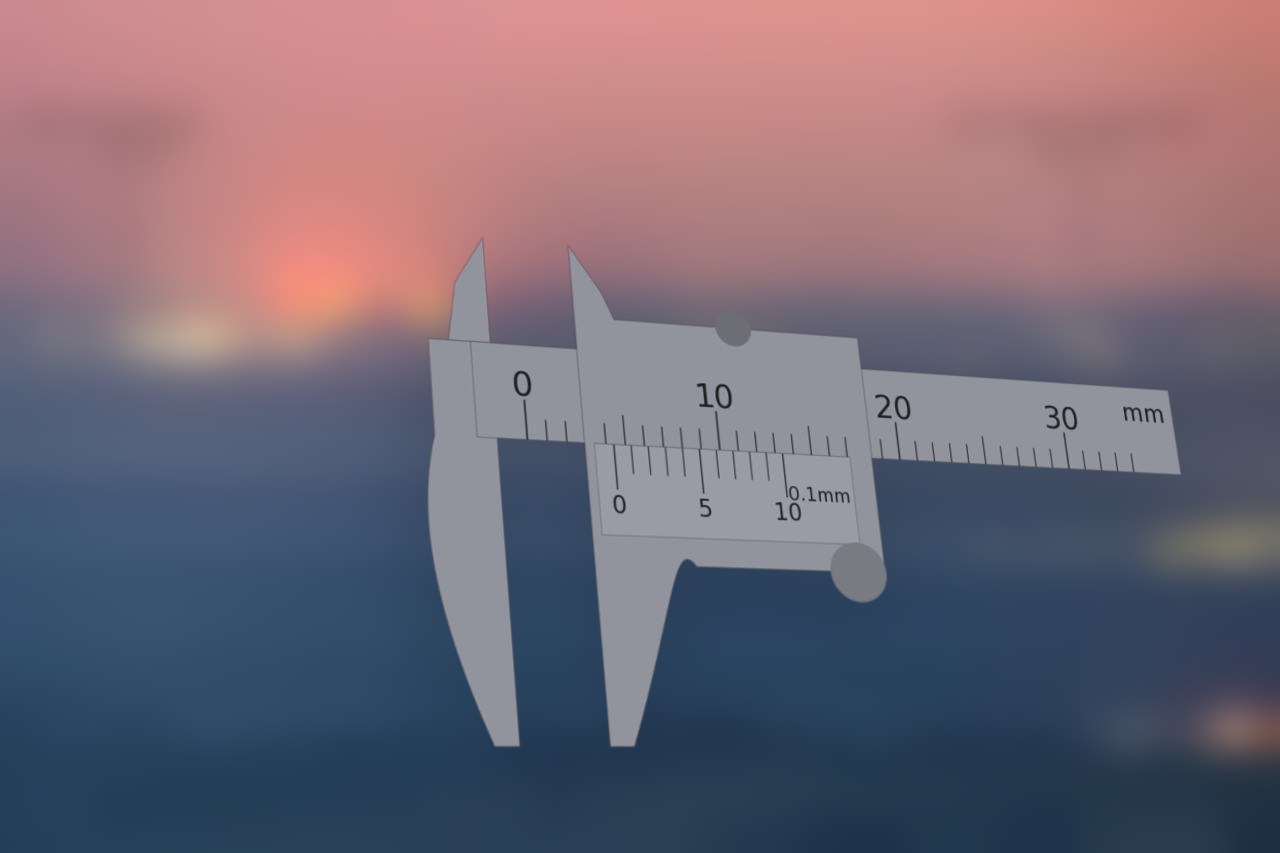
4.4 mm
